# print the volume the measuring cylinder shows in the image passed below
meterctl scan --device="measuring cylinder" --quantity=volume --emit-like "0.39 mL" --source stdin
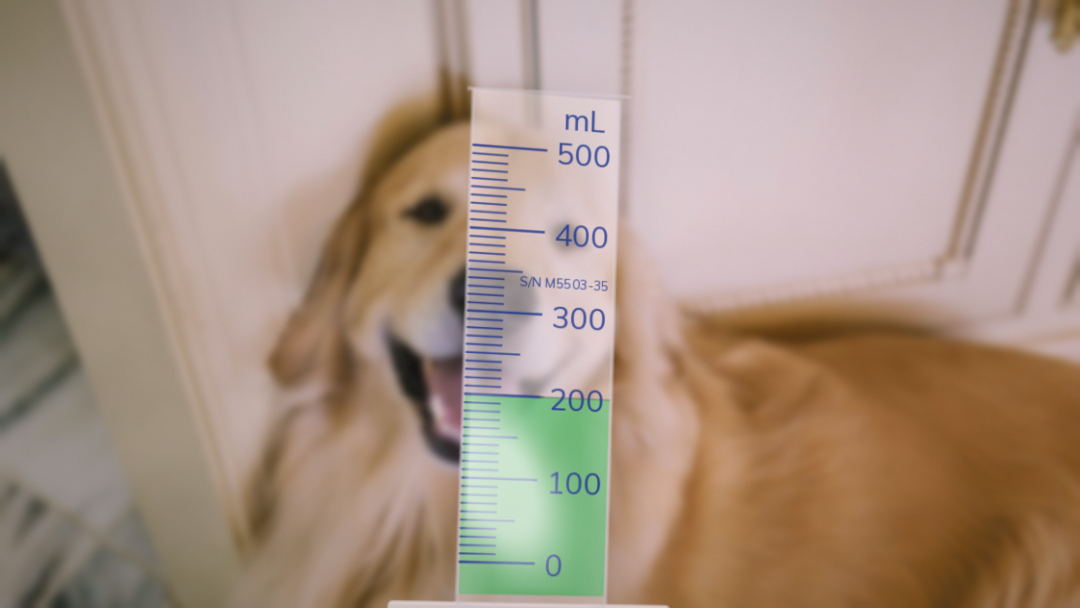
200 mL
